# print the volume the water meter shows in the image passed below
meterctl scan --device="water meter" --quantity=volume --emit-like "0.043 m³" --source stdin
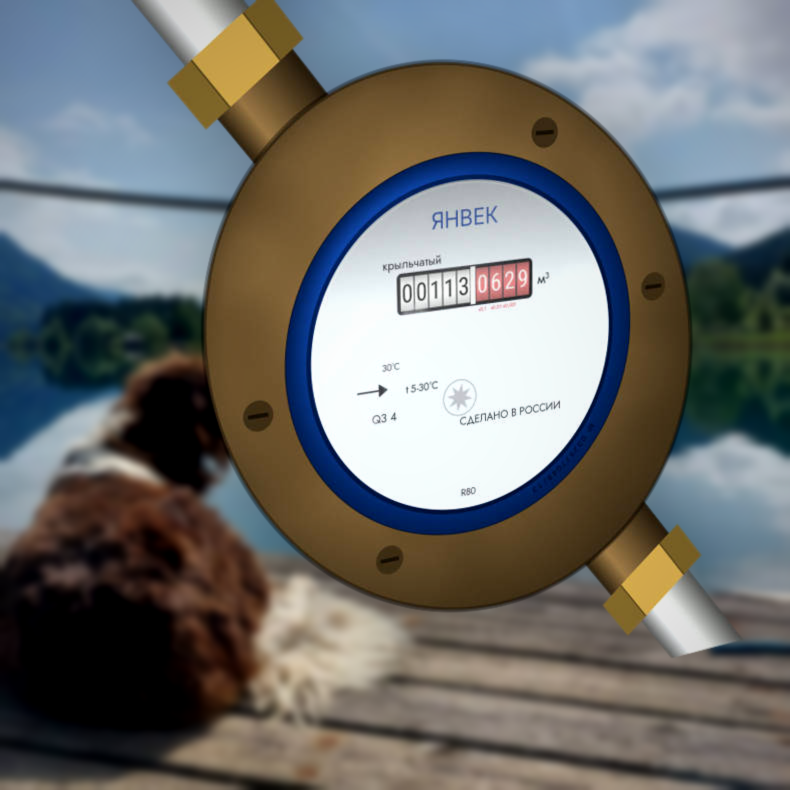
113.0629 m³
